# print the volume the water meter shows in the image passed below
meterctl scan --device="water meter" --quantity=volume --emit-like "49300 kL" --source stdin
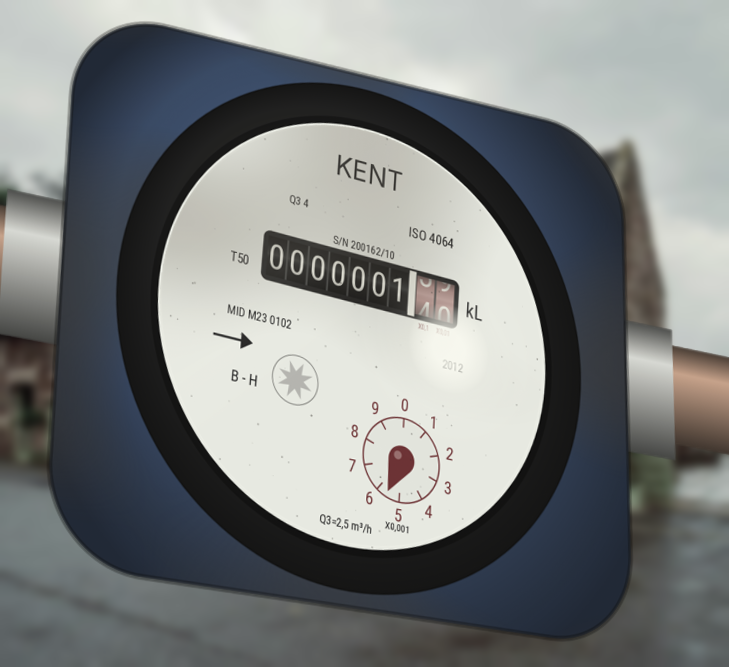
1.395 kL
